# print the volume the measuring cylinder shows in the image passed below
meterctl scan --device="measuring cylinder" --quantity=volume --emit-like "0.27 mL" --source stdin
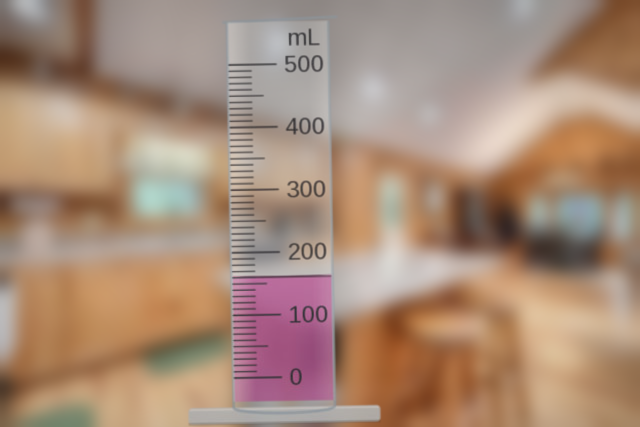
160 mL
